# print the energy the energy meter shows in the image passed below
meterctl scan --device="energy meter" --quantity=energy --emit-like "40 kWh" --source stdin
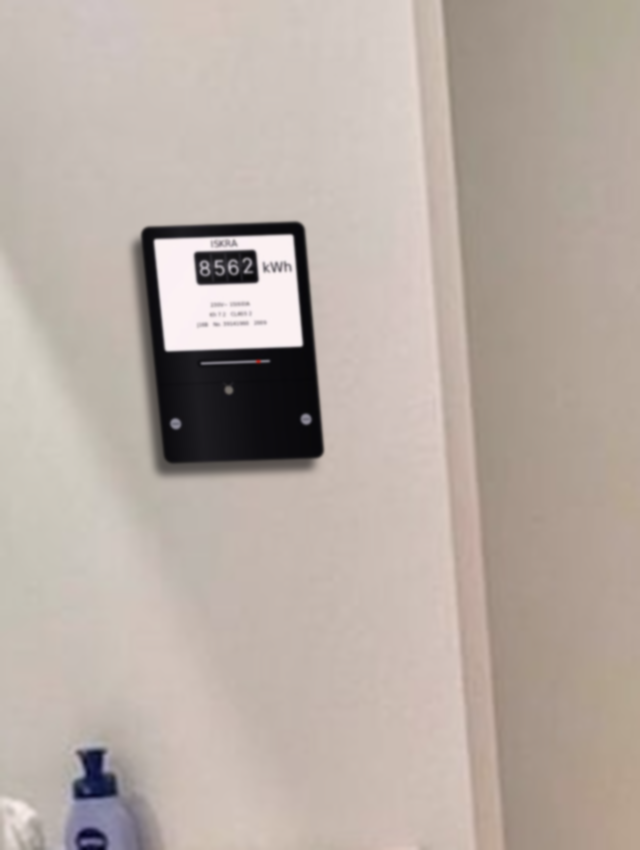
8562 kWh
